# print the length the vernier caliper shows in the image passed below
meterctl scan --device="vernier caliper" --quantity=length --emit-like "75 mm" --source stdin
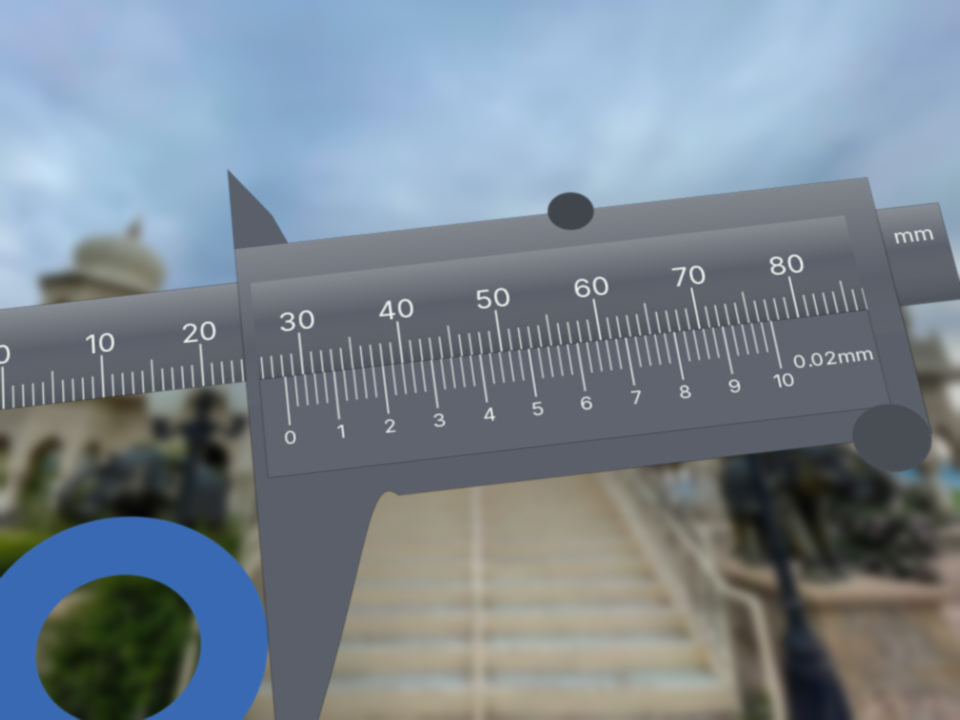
28.2 mm
